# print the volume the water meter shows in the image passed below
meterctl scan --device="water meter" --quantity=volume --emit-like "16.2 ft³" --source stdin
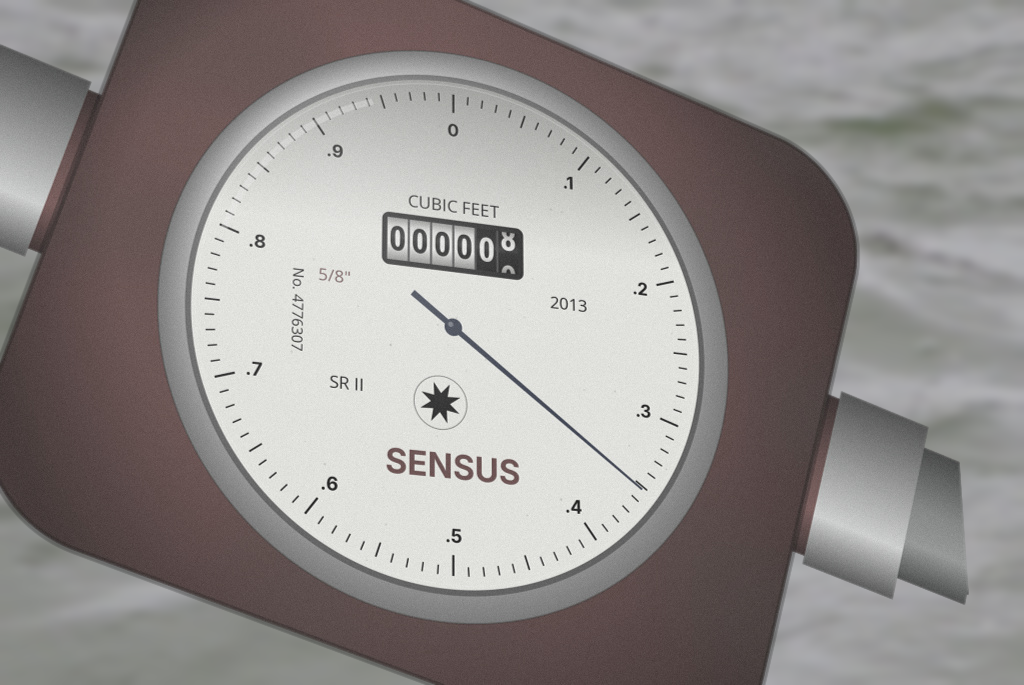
8.35 ft³
